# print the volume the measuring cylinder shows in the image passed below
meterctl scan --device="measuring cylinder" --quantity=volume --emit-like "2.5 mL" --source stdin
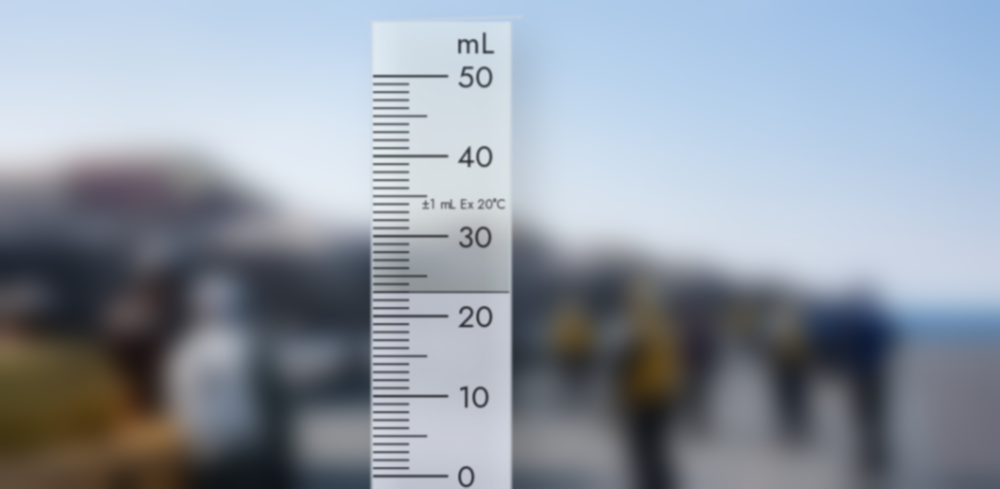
23 mL
